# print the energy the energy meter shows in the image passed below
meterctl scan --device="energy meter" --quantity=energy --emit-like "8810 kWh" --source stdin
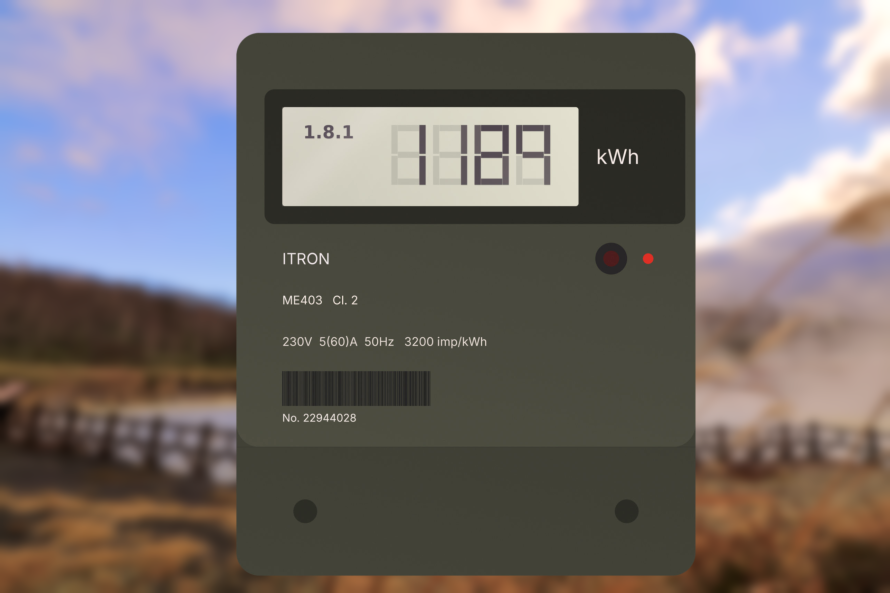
1189 kWh
